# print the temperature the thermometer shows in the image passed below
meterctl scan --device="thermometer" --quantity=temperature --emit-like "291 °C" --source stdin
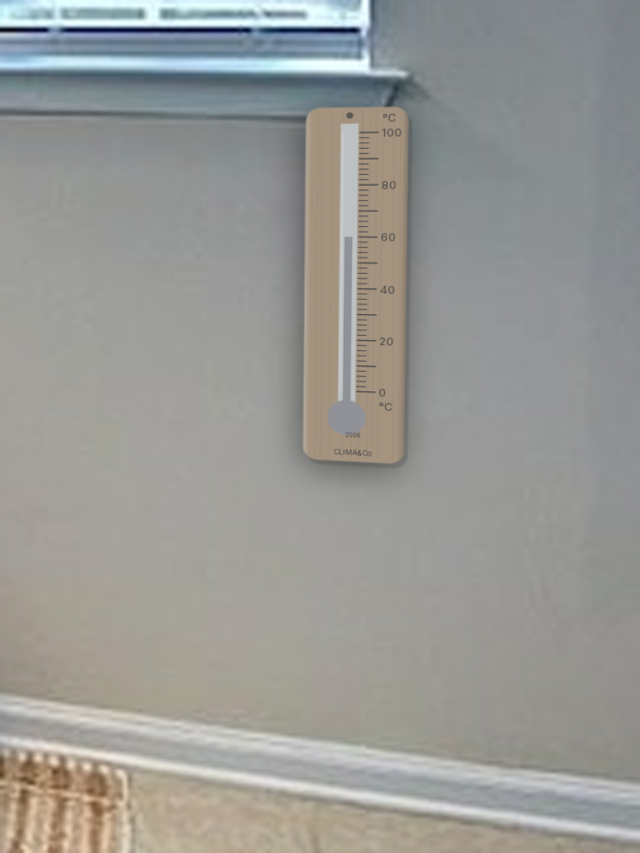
60 °C
